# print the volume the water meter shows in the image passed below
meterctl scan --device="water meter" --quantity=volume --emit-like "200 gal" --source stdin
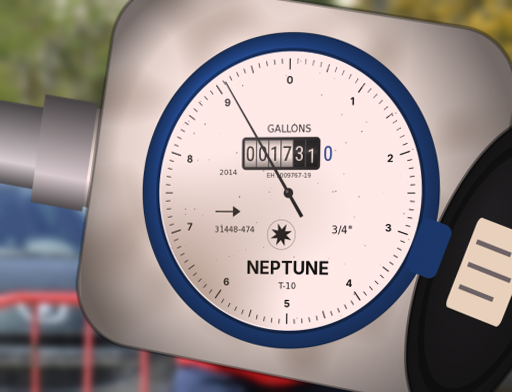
17309.1 gal
